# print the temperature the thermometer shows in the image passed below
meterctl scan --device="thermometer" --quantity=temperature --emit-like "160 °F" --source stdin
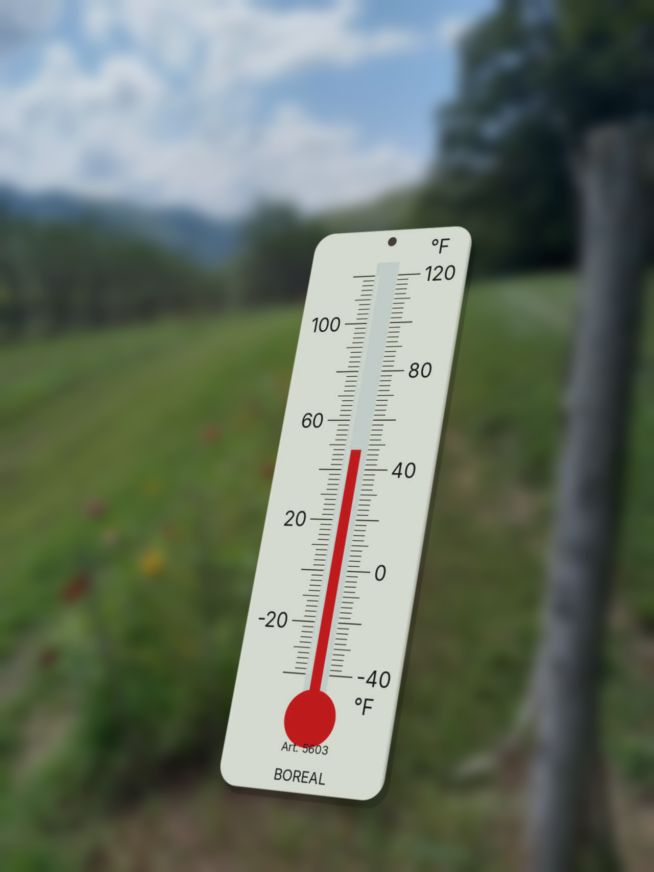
48 °F
